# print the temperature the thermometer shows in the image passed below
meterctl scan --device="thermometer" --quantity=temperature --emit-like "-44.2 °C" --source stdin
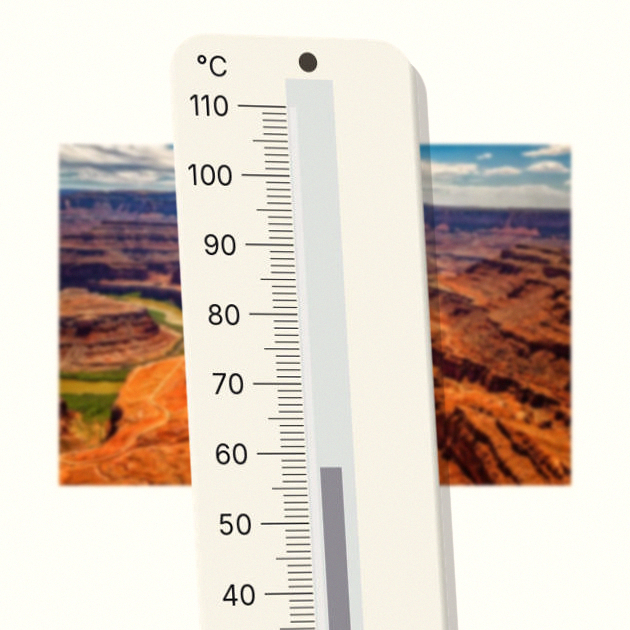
58 °C
